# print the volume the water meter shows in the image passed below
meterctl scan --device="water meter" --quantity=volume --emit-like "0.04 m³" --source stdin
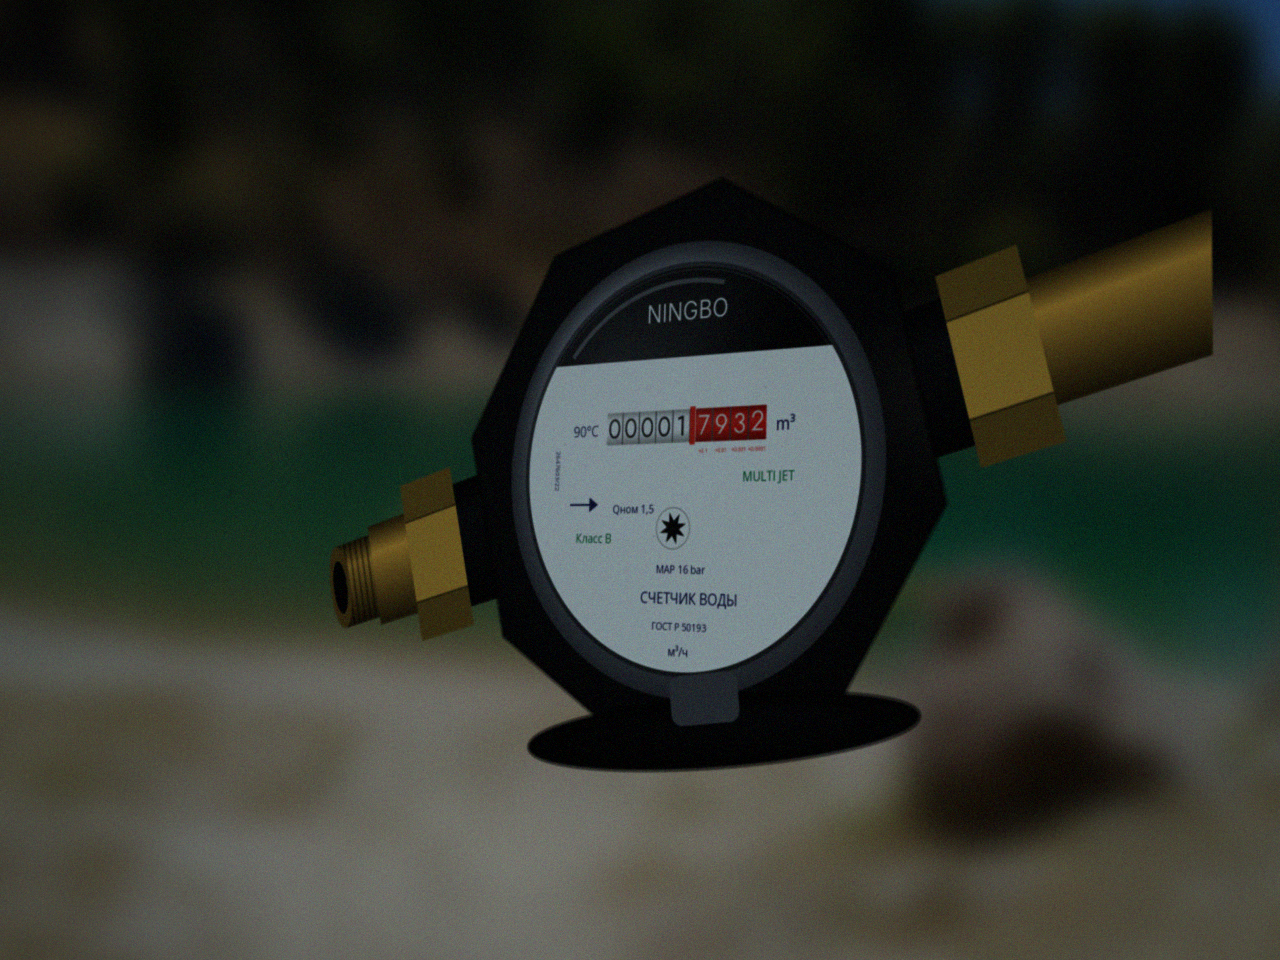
1.7932 m³
